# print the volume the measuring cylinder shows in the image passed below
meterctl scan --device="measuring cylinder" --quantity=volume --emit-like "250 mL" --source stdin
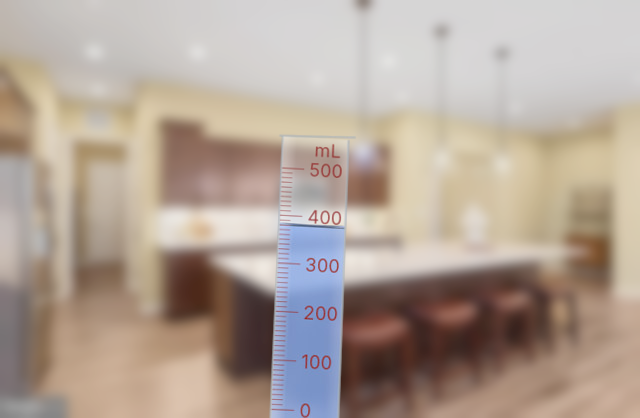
380 mL
